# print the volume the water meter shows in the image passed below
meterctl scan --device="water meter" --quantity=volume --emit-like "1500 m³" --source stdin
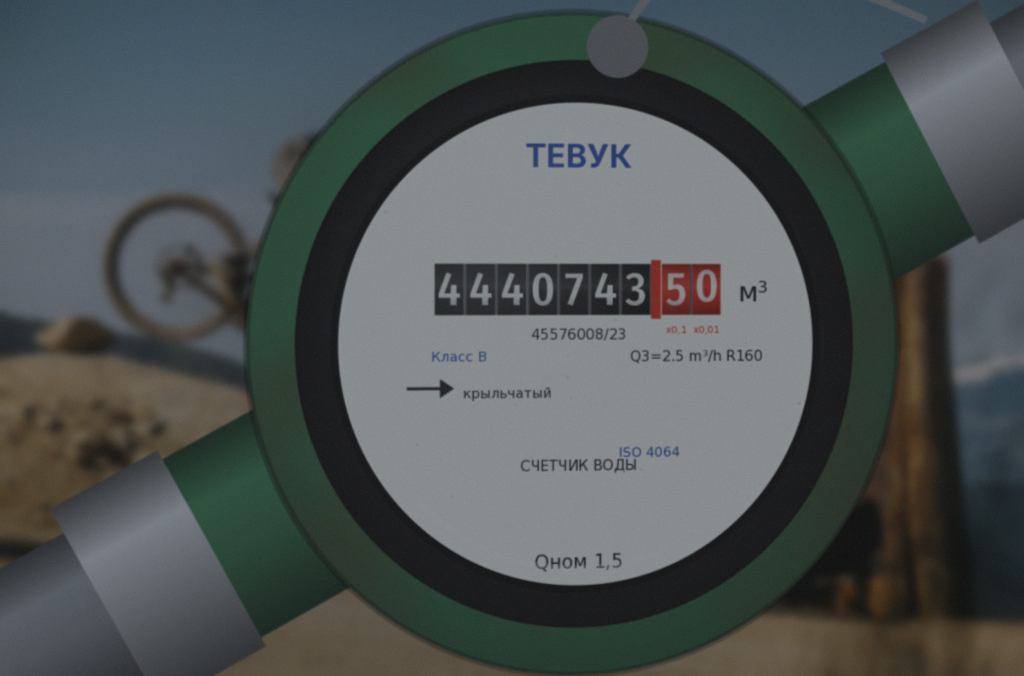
4440743.50 m³
